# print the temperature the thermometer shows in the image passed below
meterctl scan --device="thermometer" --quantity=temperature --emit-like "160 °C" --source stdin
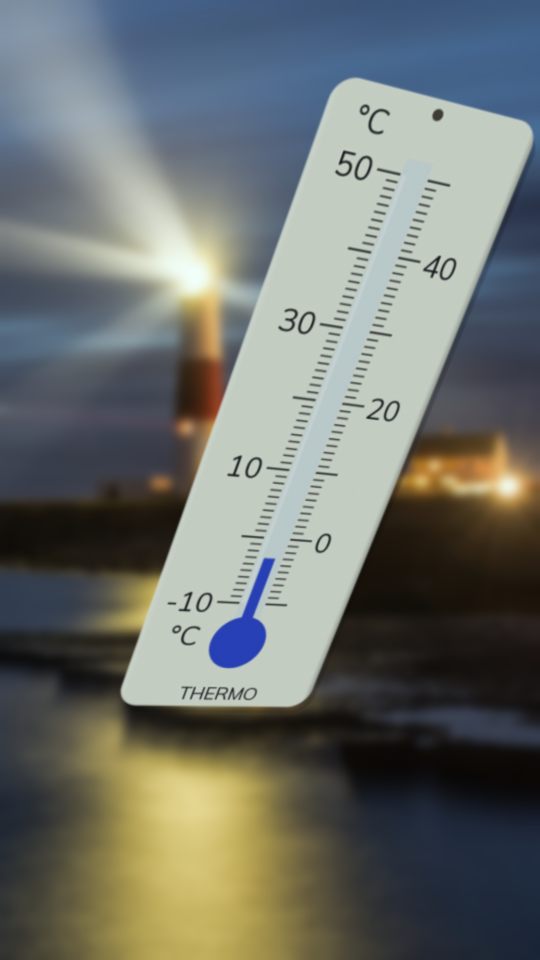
-3 °C
